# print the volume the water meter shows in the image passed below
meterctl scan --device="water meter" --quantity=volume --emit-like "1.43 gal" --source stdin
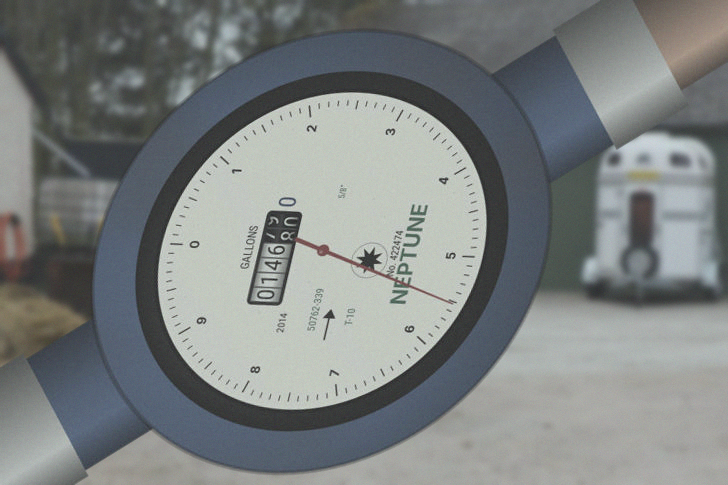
146795.5 gal
